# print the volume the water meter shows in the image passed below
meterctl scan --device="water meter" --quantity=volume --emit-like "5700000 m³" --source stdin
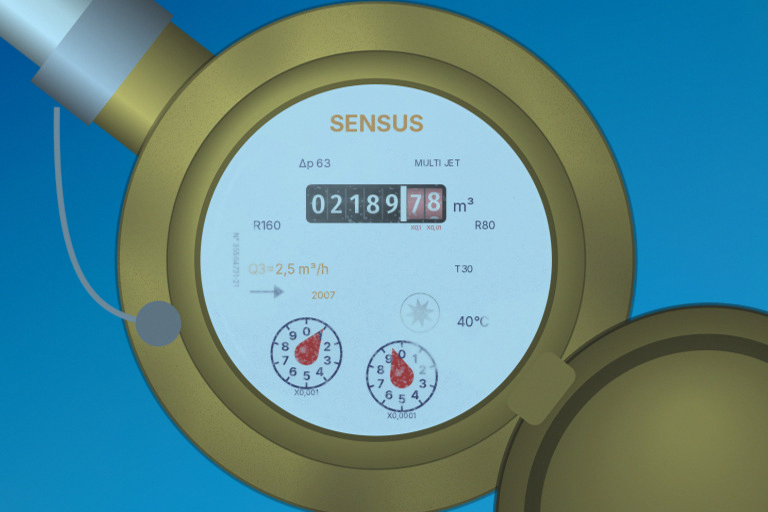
2189.7809 m³
